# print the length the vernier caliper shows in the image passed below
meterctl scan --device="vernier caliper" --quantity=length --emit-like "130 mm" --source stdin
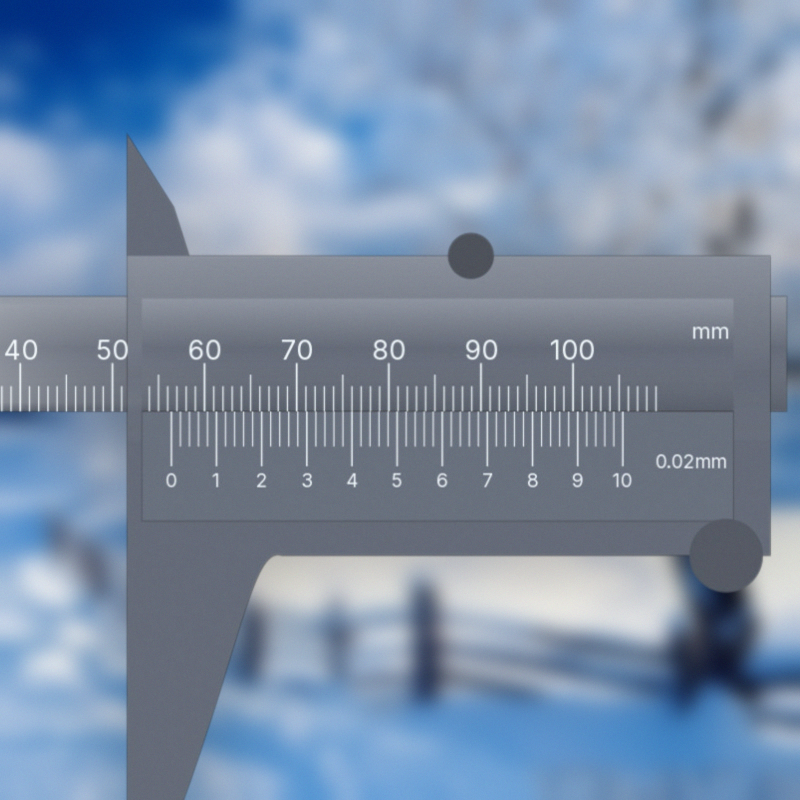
56.4 mm
